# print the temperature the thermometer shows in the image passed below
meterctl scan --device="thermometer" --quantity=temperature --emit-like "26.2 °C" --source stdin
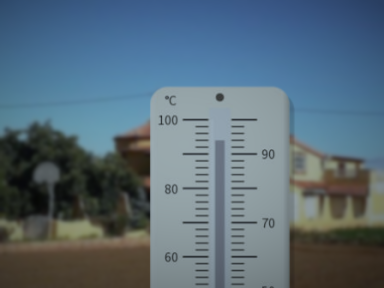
94 °C
